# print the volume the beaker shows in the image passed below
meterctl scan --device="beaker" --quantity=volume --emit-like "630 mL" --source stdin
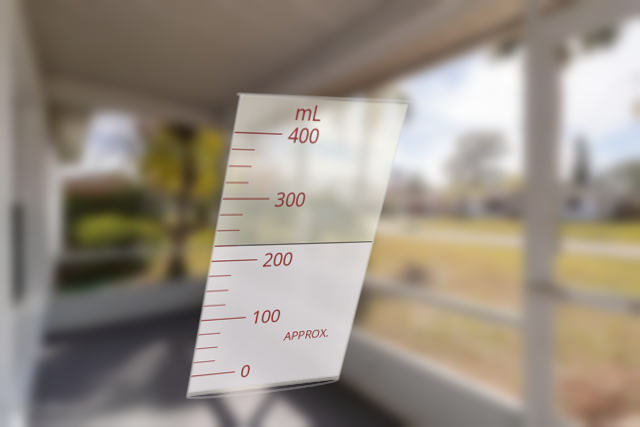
225 mL
